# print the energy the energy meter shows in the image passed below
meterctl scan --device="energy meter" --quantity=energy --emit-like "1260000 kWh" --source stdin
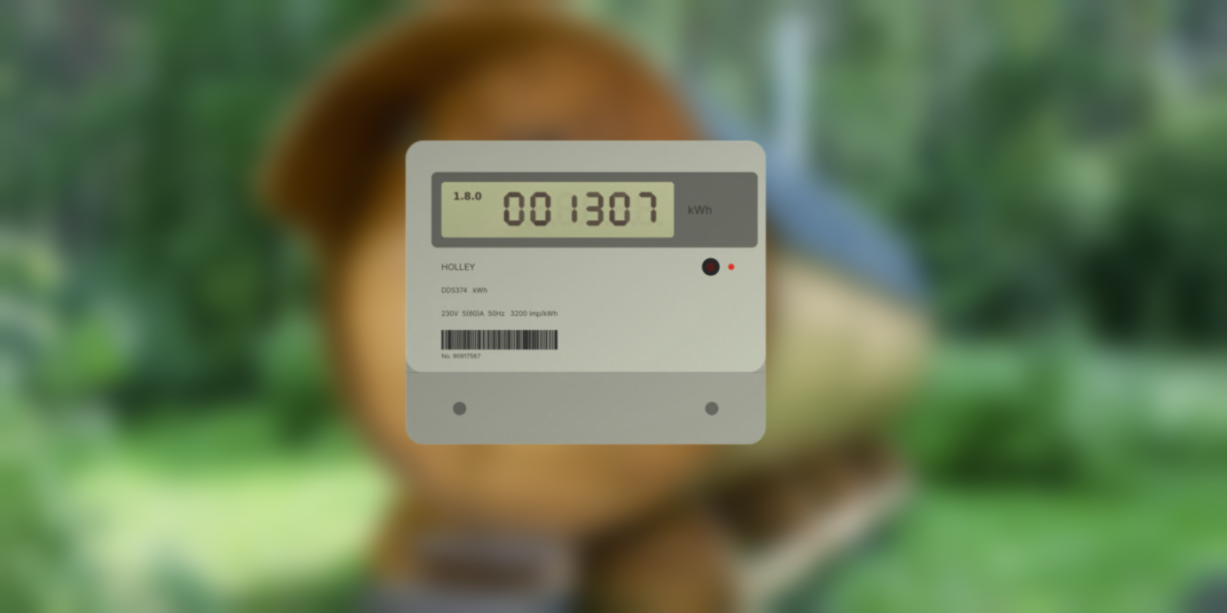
1307 kWh
